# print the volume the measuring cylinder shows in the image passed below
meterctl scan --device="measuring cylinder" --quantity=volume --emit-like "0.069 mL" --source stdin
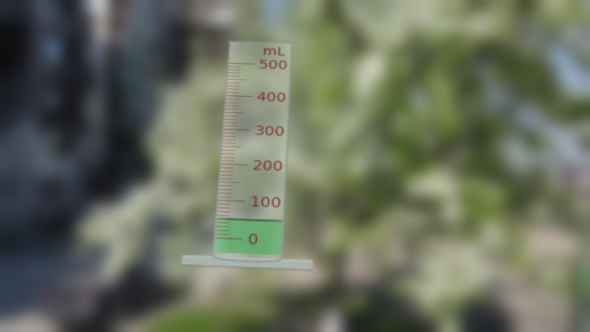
50 mL
